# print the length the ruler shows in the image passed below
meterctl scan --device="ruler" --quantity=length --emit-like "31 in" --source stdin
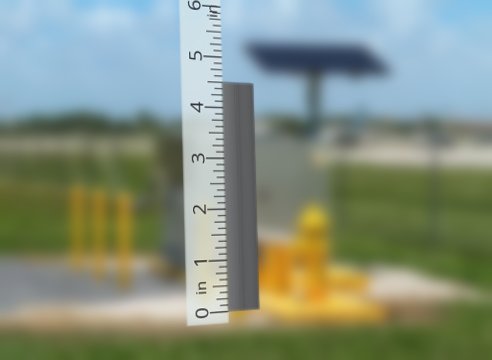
4.5 in
